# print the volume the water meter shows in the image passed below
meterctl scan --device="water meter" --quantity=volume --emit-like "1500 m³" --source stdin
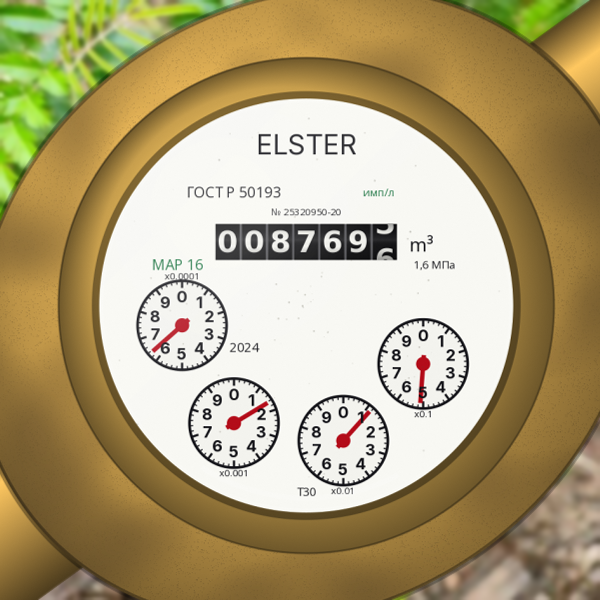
87695.5116 m³
